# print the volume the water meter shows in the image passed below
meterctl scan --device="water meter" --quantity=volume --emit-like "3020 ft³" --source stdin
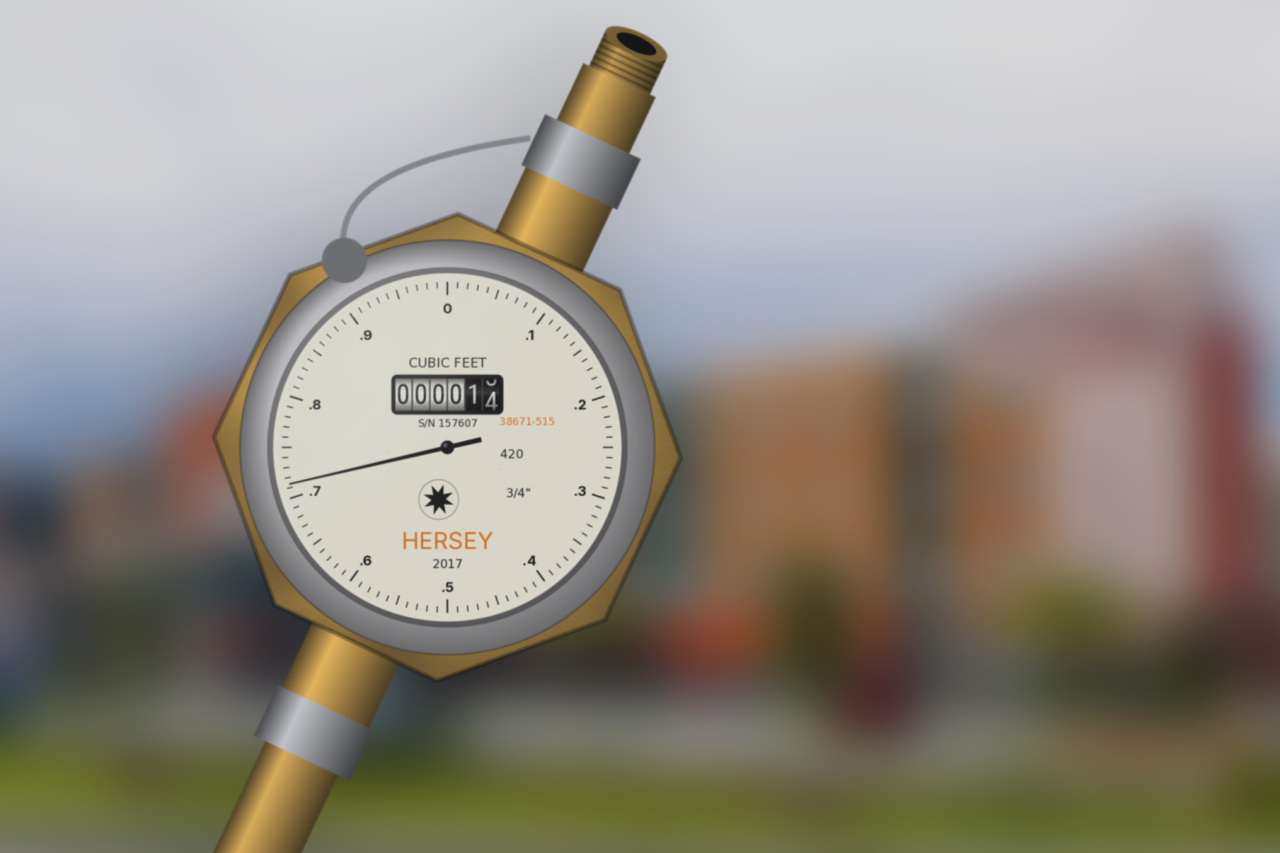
13.71 ft³
